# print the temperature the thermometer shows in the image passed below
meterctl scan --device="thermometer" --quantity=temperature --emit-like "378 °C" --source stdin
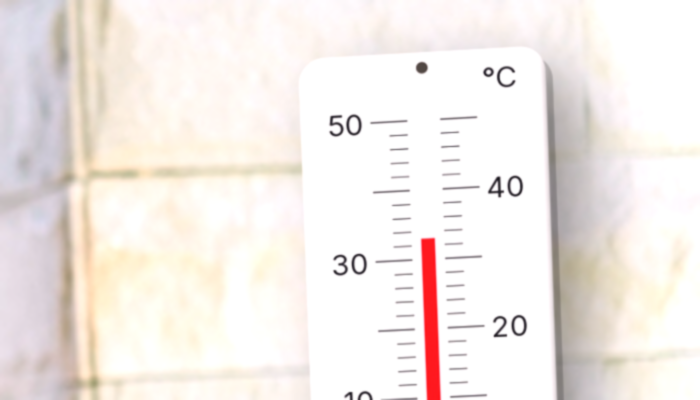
33 °C
